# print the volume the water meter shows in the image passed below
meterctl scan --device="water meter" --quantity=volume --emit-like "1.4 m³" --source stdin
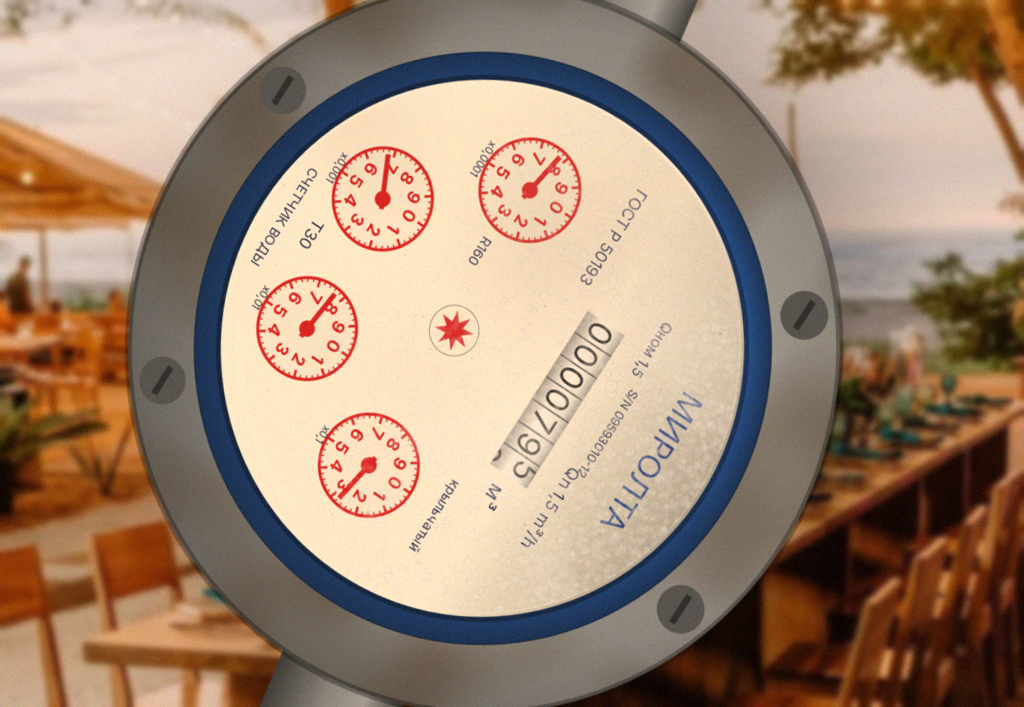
795.2767 m³
